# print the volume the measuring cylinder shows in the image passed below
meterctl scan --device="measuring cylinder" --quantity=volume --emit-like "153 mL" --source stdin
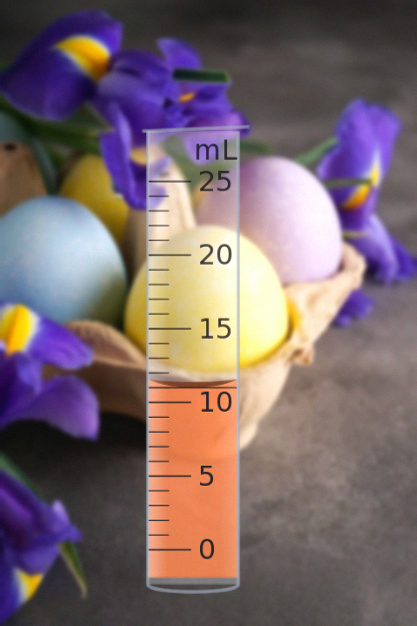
11 mL
